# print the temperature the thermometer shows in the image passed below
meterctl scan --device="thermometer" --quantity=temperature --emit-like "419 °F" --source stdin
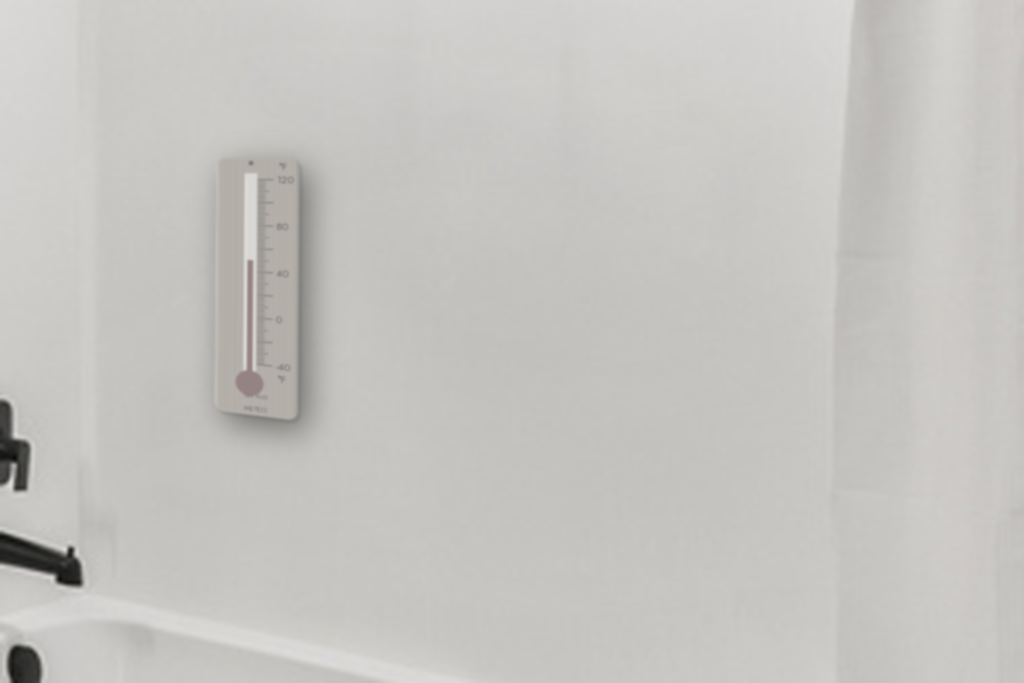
50 °F
